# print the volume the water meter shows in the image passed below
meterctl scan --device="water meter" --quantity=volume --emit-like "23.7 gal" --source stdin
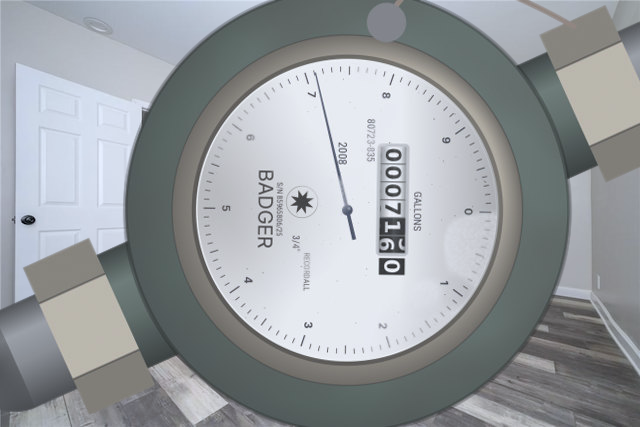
7157.1 gal
